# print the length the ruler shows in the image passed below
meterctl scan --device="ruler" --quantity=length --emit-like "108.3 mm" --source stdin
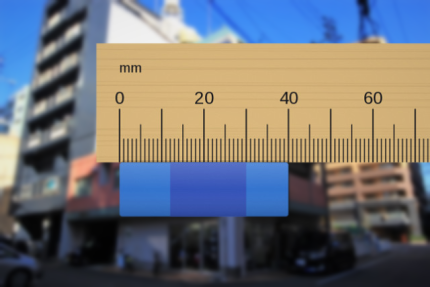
40 mm
